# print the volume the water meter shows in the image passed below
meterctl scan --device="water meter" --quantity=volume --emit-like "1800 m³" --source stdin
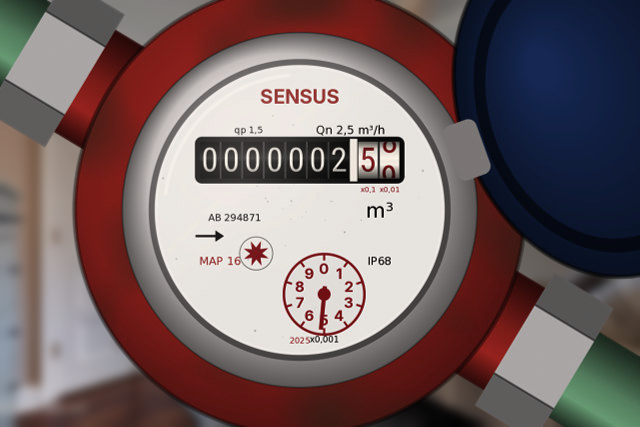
2.585 m³
